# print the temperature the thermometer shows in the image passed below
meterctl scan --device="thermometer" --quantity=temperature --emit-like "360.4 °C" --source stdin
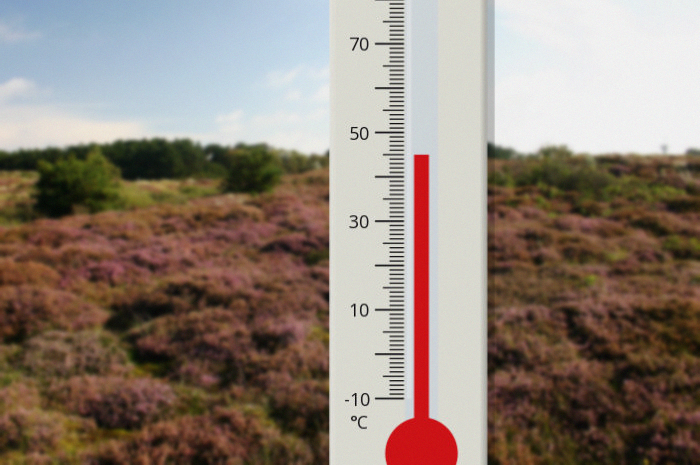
45 °C
